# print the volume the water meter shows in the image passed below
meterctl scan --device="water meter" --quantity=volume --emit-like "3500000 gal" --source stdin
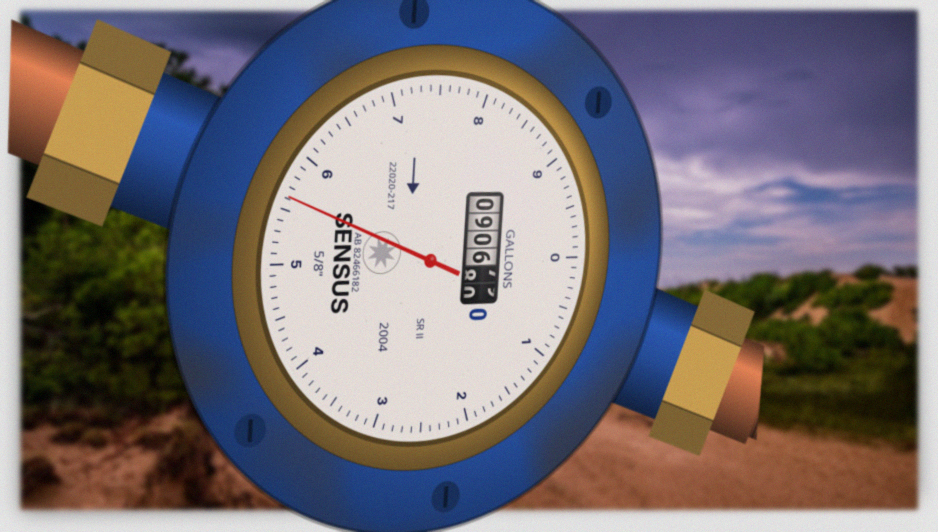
906795.6 gal
